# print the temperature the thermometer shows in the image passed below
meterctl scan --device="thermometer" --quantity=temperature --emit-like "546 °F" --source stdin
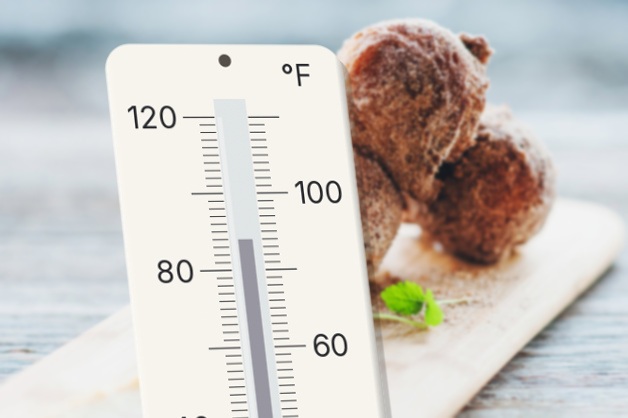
88 °F
